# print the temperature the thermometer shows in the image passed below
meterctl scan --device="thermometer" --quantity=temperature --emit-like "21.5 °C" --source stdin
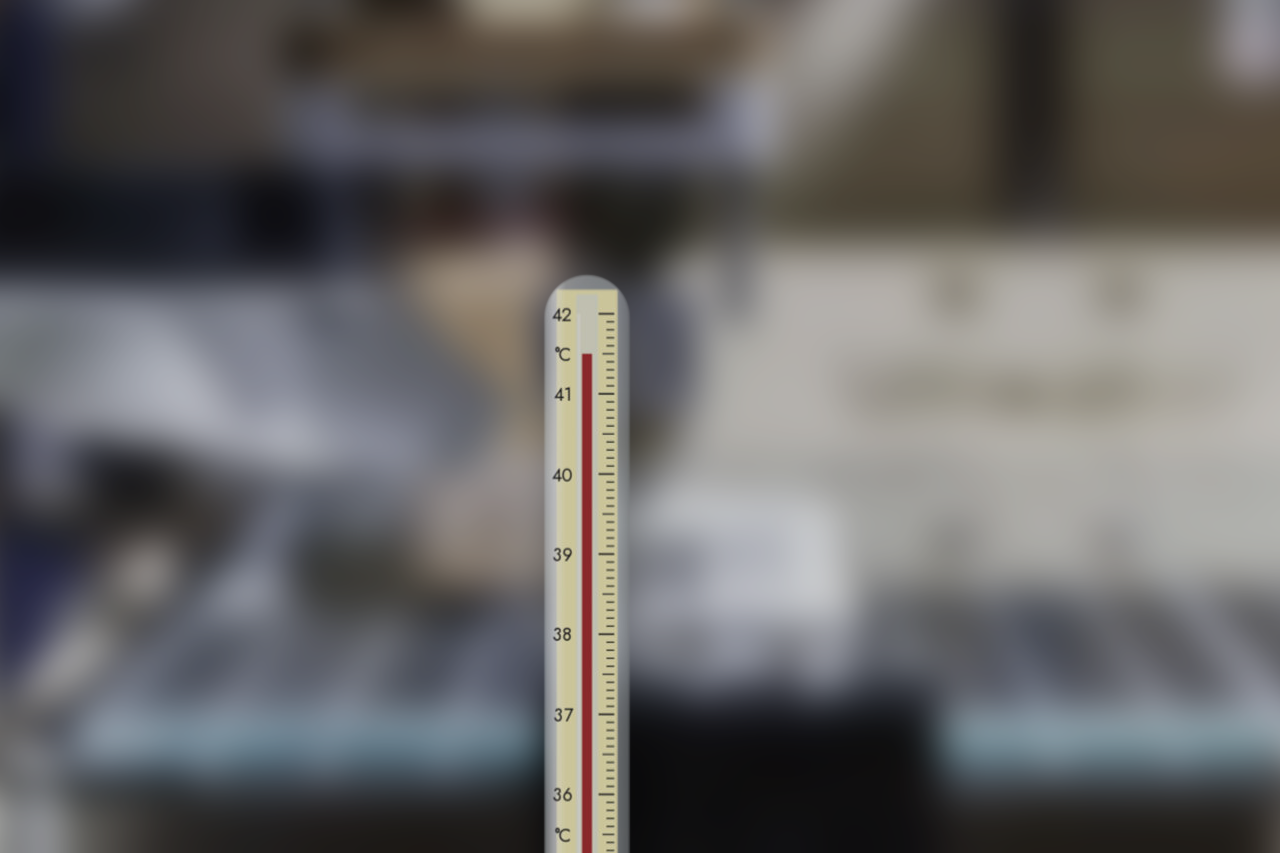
41.5 °C
